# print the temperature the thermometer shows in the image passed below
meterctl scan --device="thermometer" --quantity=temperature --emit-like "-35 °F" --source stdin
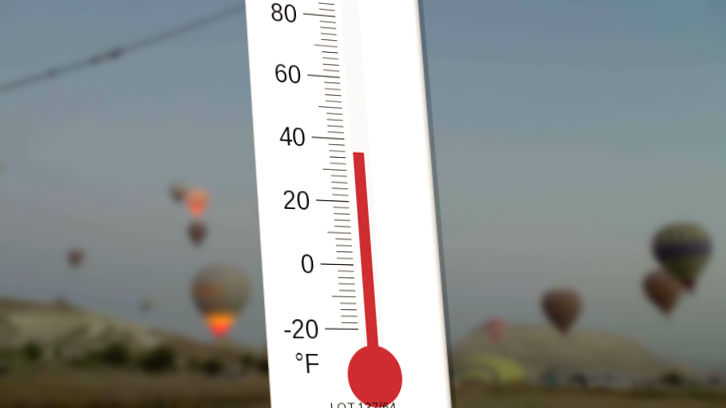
36 °F
